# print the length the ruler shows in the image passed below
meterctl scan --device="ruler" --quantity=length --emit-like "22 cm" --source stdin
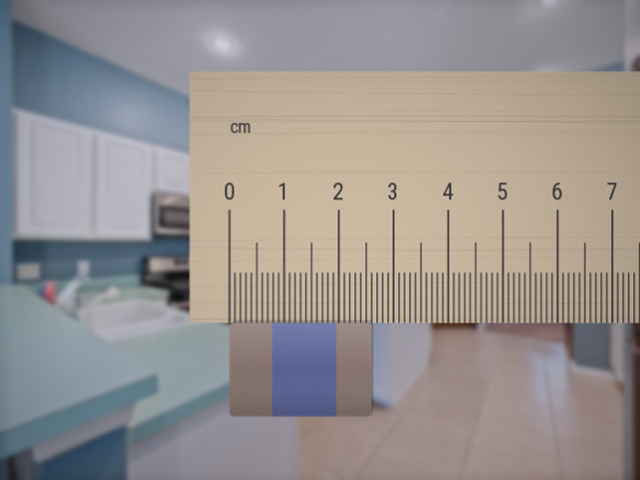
2.6 cm
